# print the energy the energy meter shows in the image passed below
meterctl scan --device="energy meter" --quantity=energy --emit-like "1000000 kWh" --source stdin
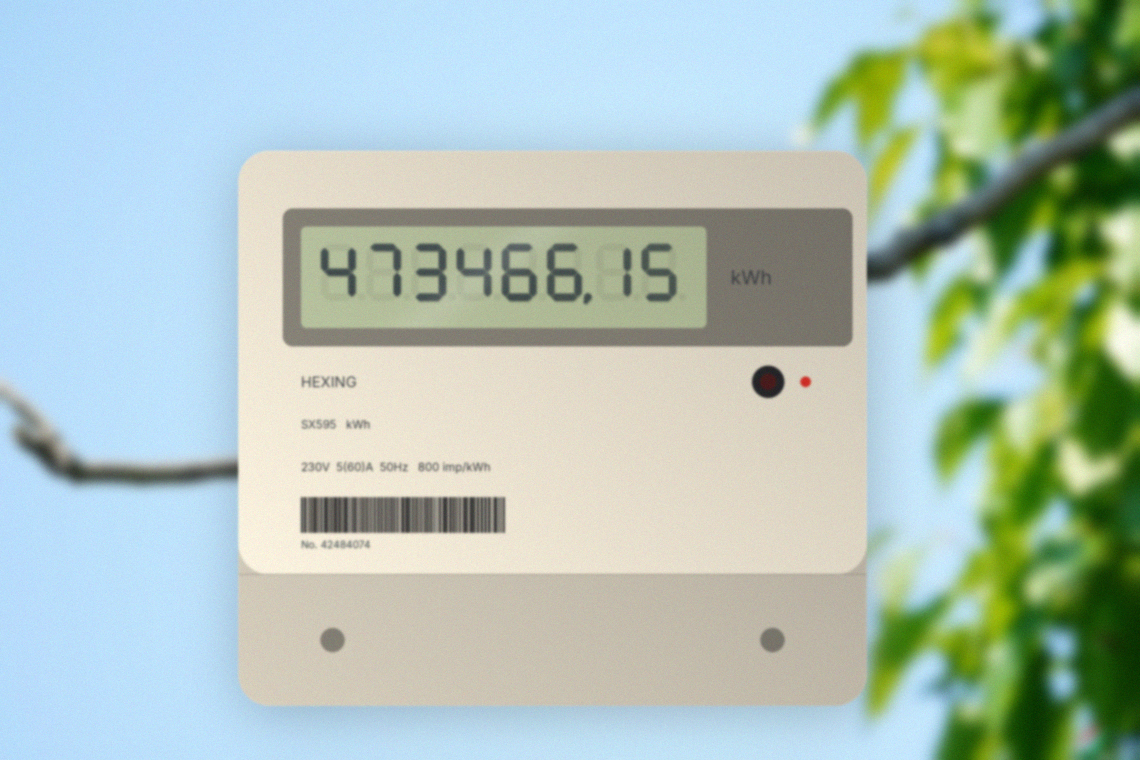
473466.15 kWh
